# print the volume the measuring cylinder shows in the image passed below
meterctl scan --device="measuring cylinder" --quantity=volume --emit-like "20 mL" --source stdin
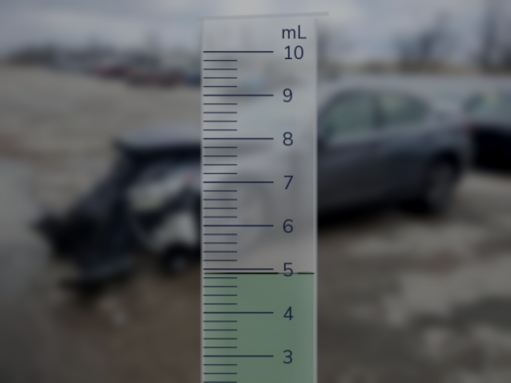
4.9 mL
